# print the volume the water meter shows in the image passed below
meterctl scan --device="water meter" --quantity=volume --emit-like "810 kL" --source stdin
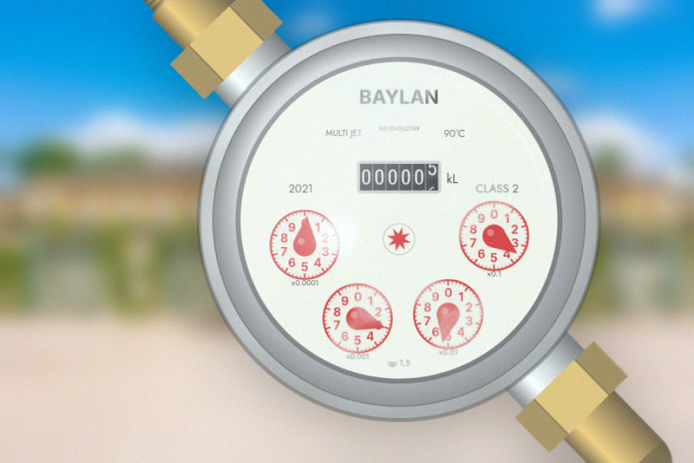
5.3530 kL
